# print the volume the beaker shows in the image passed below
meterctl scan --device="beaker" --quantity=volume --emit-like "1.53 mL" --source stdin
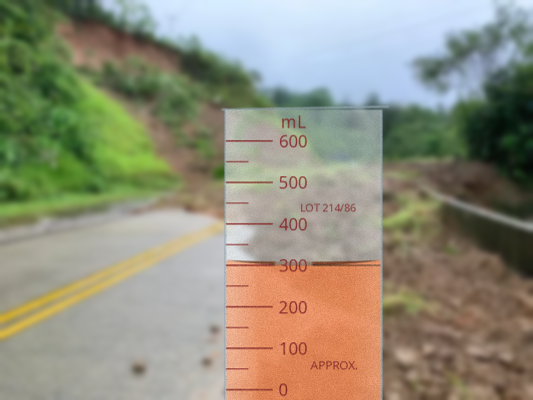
300 mL
